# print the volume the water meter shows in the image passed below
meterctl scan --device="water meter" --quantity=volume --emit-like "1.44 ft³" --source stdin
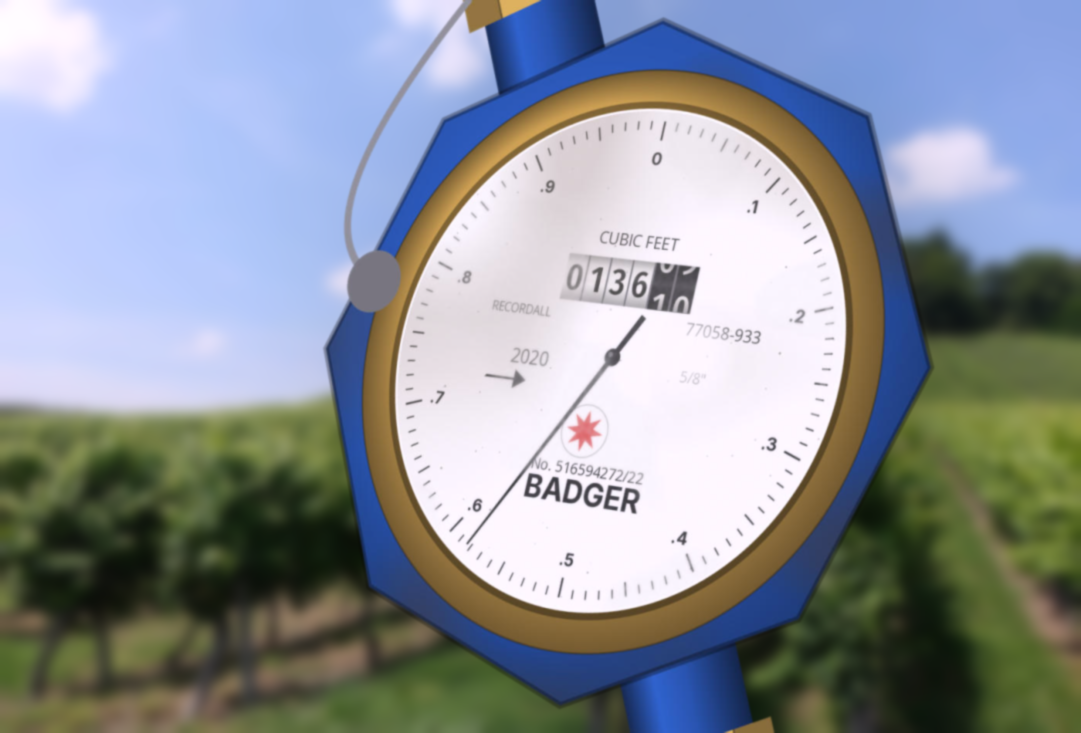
13609.58 ft³
